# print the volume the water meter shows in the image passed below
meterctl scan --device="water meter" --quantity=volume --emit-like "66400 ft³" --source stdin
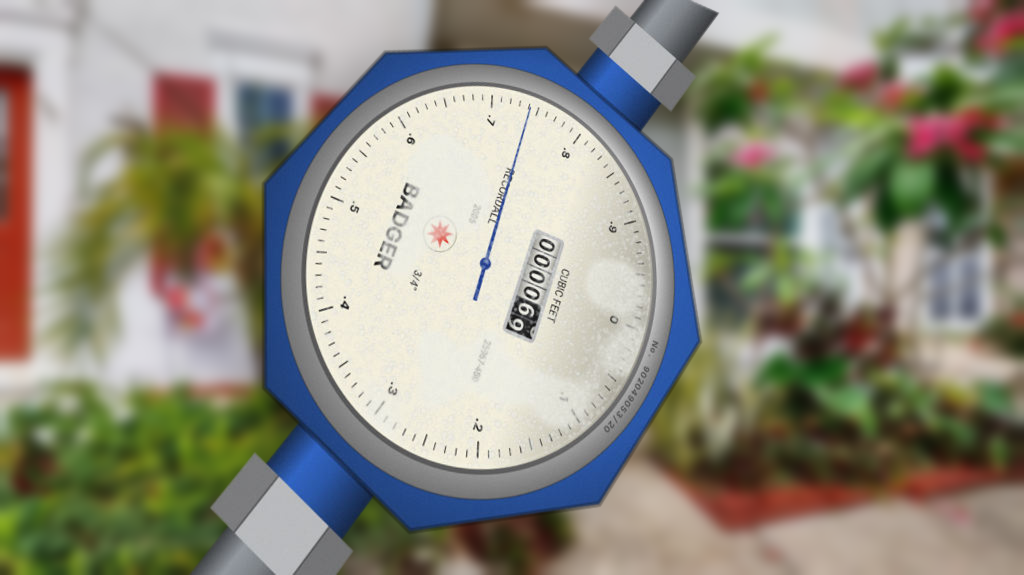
68.74 ft³
